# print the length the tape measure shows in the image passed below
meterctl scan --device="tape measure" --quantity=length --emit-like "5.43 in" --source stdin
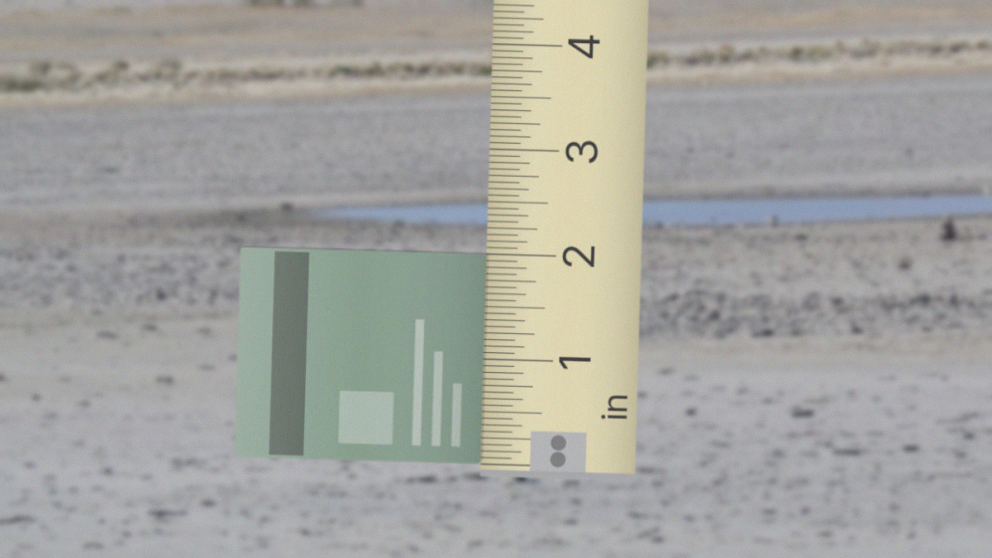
2 in
